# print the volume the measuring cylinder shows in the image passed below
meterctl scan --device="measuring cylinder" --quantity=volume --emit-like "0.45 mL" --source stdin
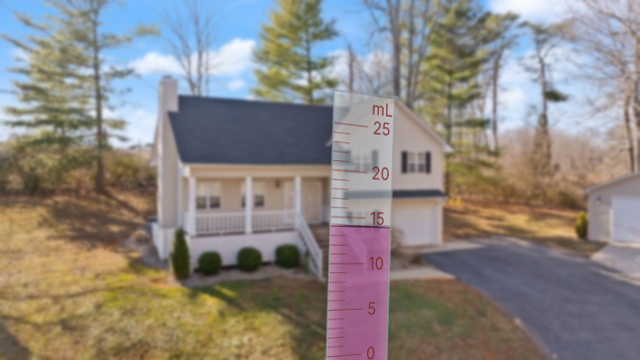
14 mL
